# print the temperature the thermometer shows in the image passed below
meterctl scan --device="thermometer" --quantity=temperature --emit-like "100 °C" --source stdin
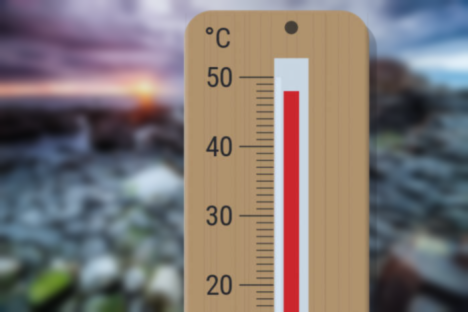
48 °C
